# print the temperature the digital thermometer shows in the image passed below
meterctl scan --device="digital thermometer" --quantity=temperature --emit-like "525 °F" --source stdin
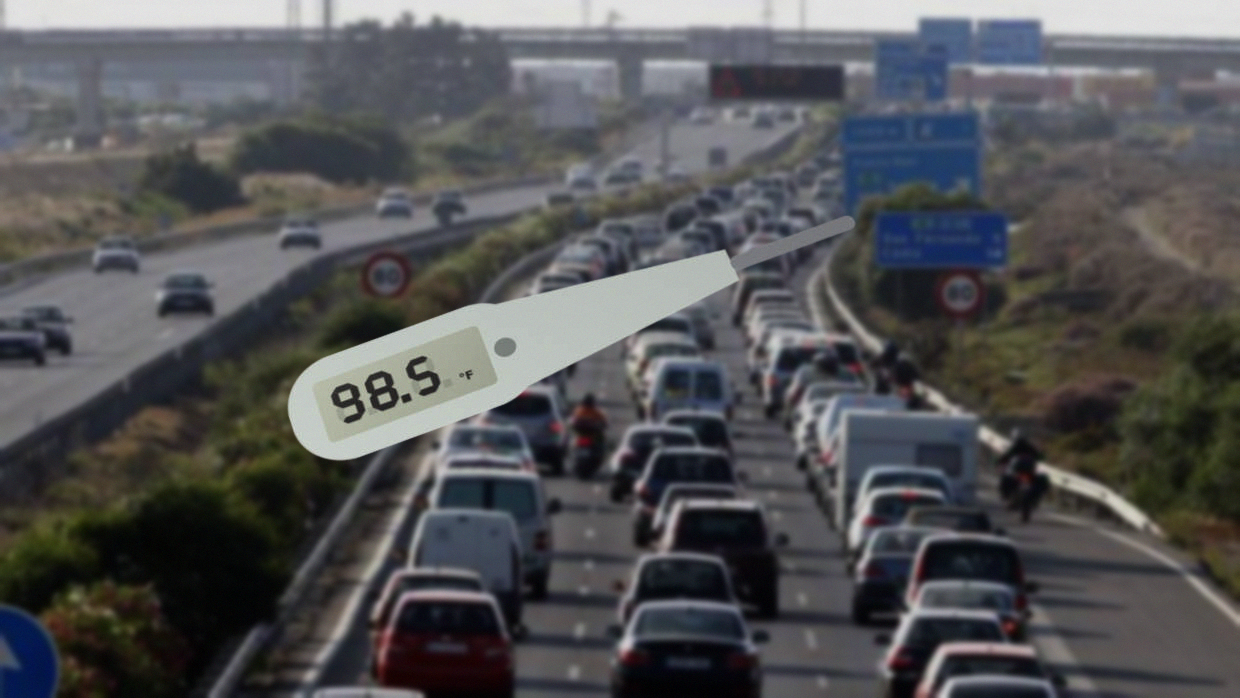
98.5 °F
